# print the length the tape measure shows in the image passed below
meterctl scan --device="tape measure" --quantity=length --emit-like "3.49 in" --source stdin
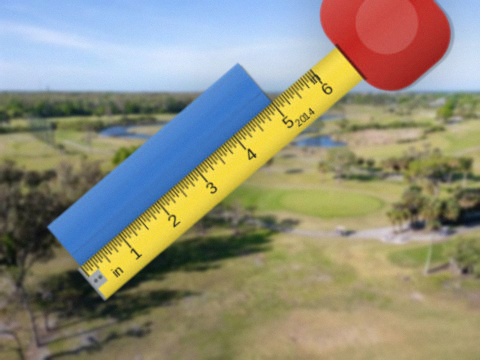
5 in
